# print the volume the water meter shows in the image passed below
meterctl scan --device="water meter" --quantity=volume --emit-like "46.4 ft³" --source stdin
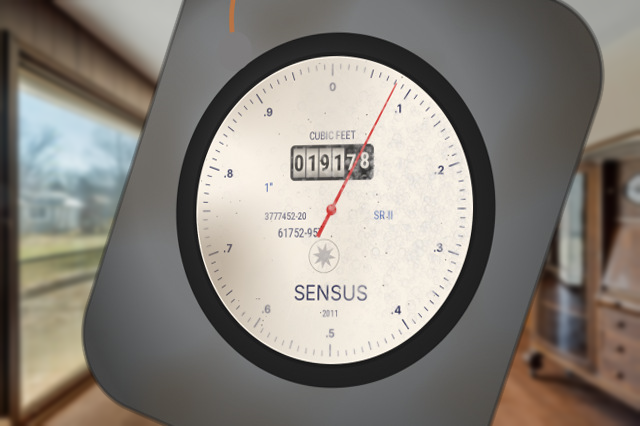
19178.08 ft³
